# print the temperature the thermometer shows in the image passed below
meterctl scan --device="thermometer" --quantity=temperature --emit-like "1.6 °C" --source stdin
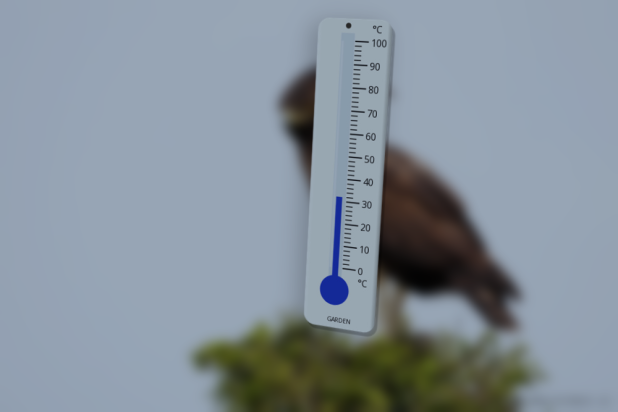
32 °C
